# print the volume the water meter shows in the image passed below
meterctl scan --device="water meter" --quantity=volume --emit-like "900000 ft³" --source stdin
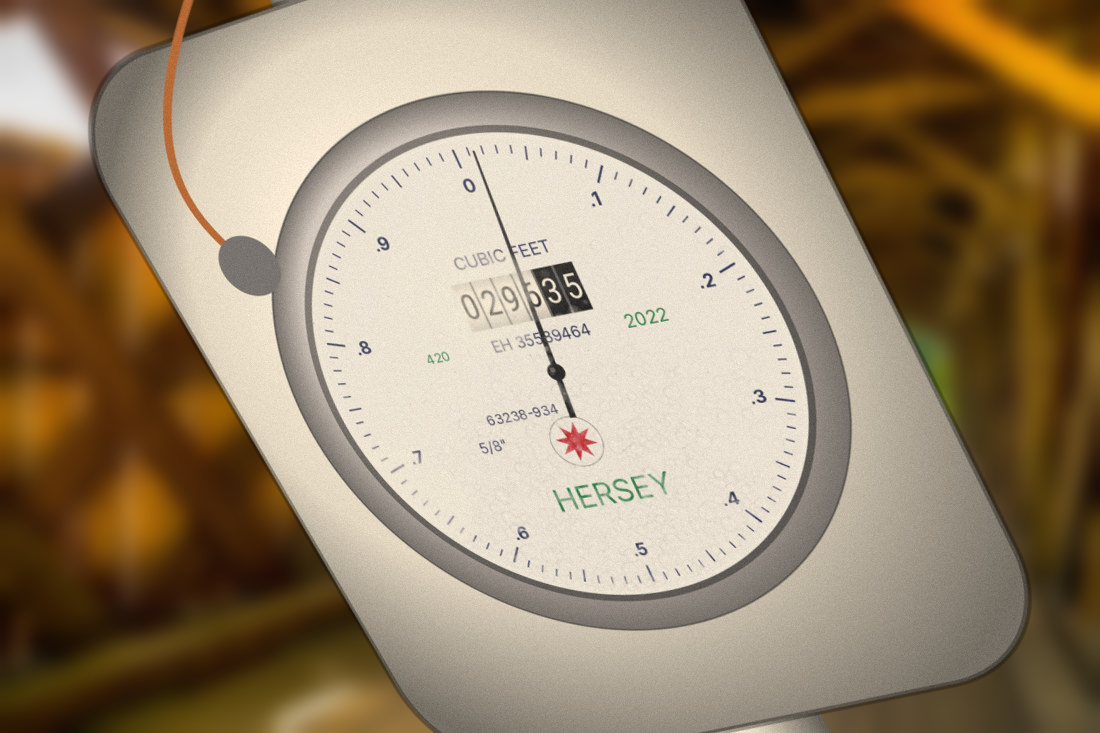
29635.01 ft³
